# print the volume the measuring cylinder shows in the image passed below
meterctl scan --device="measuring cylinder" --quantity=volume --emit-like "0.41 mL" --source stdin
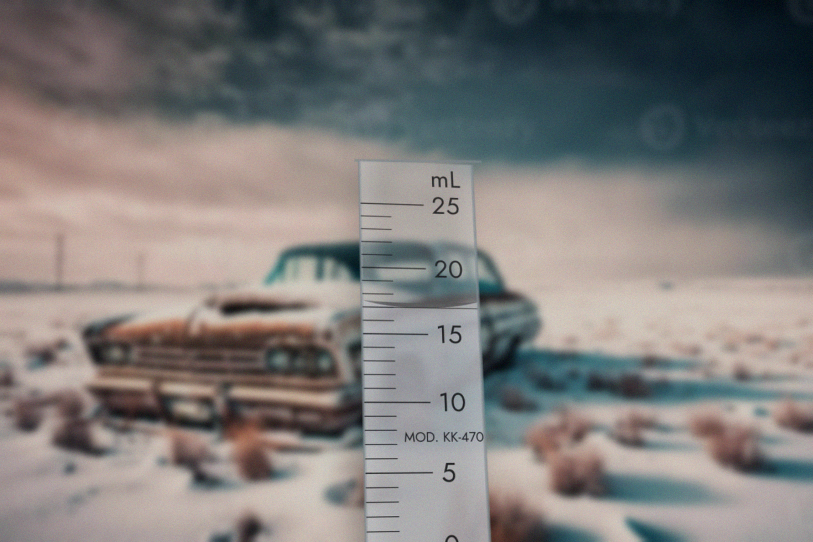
17 mL
